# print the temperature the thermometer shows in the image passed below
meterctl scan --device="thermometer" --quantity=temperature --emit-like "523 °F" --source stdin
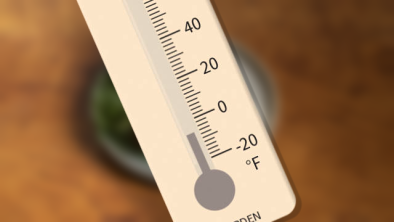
-6 °F
